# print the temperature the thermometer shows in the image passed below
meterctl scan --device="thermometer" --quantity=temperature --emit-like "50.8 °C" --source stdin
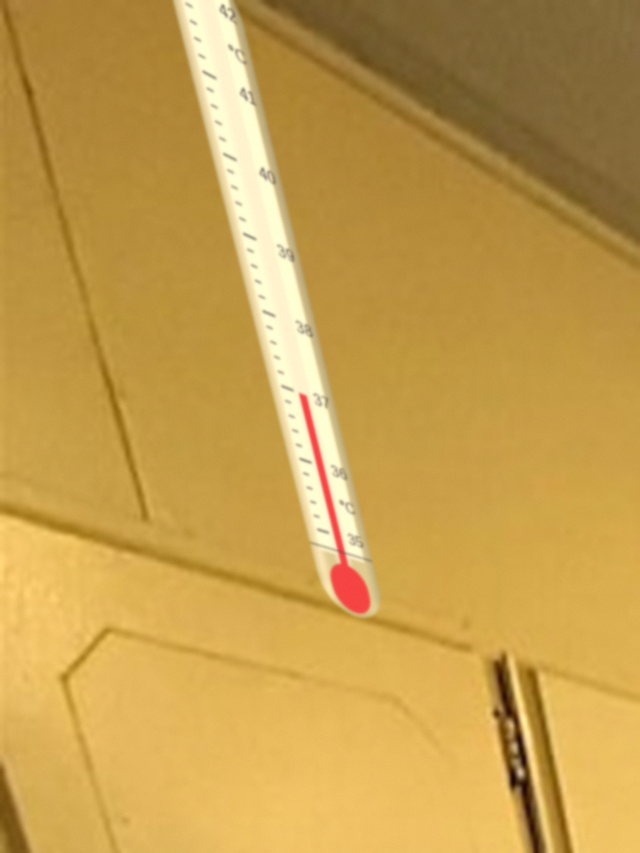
37 °C
